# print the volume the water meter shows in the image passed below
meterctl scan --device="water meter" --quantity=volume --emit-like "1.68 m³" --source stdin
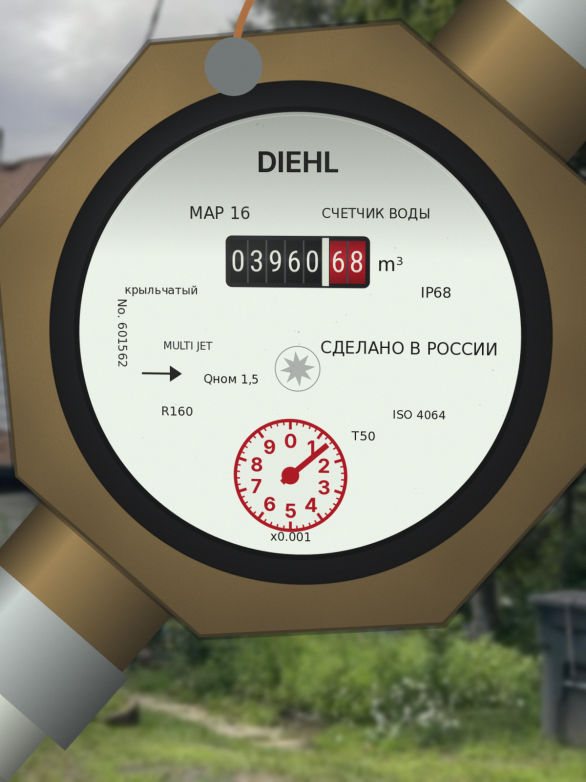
3960.681 m³
